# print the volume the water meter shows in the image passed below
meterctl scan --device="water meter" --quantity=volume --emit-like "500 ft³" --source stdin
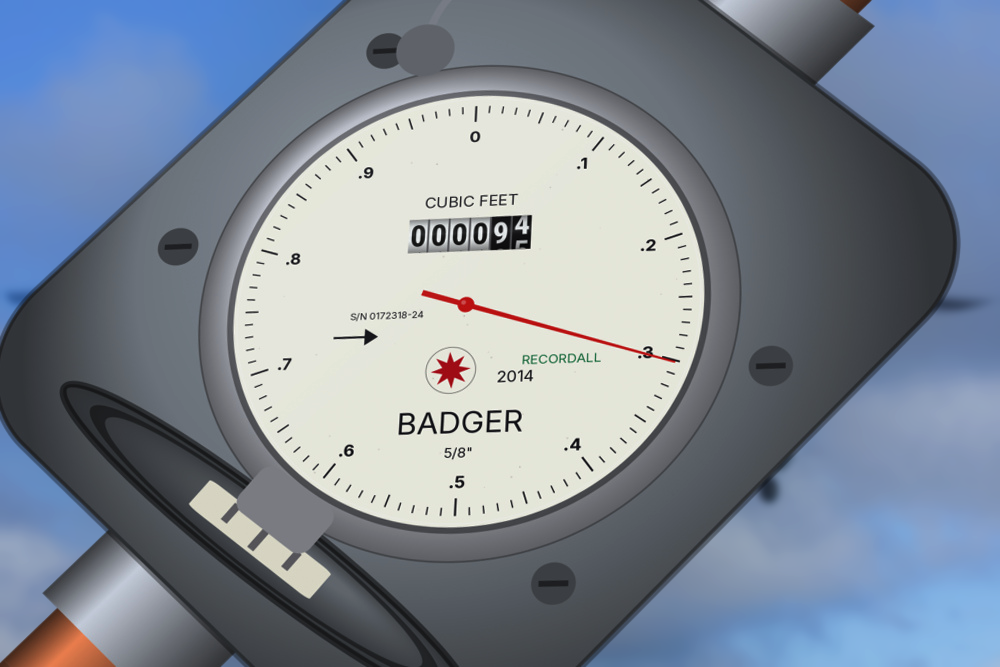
94.30 ft³
